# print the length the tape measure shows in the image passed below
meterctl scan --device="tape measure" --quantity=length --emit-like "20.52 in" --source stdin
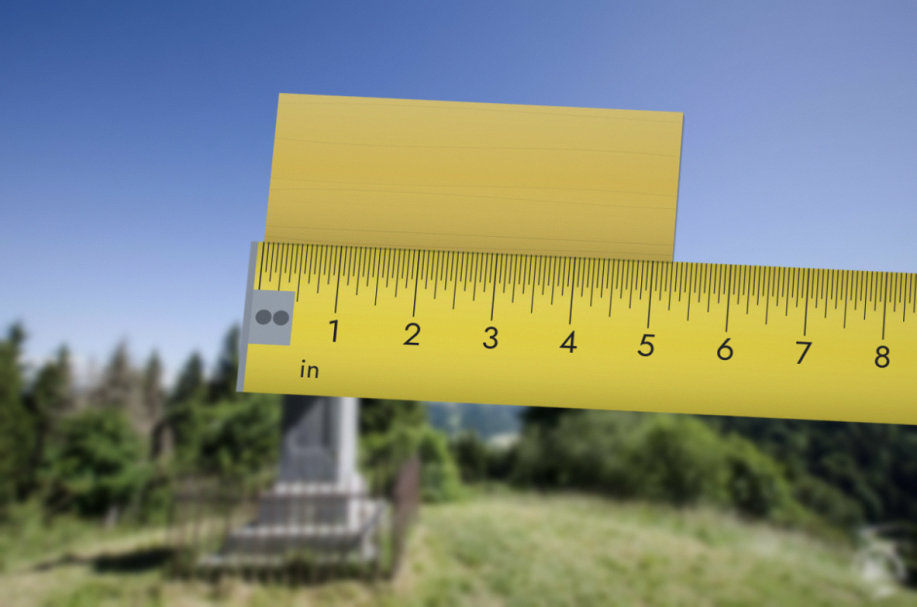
5.25 in
